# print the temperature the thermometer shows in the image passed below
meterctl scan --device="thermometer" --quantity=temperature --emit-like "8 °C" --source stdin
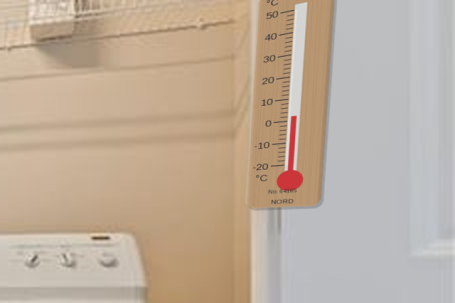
2 °C
